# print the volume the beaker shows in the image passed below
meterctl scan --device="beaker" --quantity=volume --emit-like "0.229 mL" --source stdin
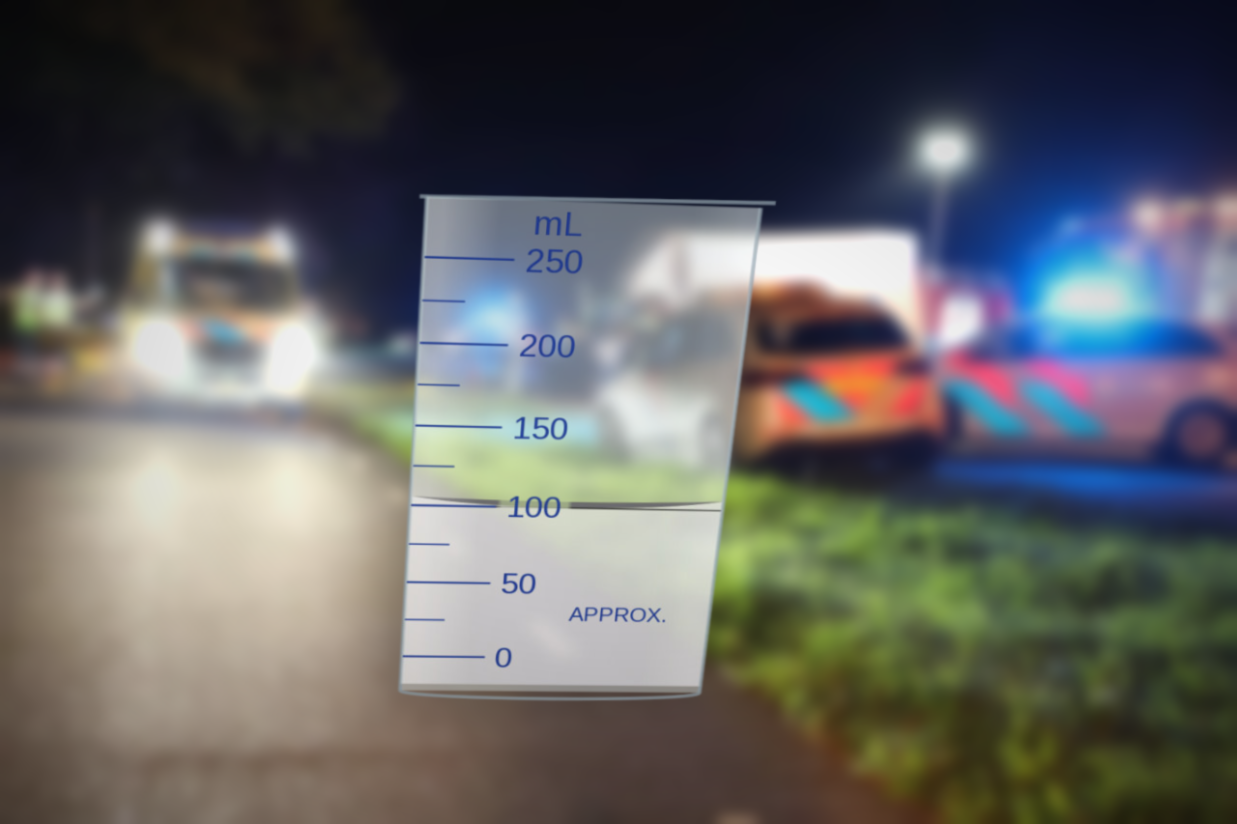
100 mL
